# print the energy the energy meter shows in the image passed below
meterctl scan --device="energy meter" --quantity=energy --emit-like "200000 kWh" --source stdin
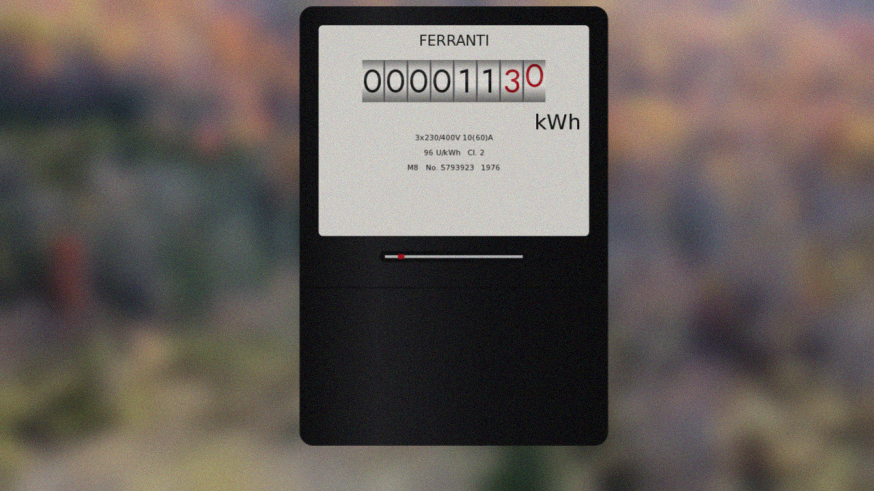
11.30 kWh
